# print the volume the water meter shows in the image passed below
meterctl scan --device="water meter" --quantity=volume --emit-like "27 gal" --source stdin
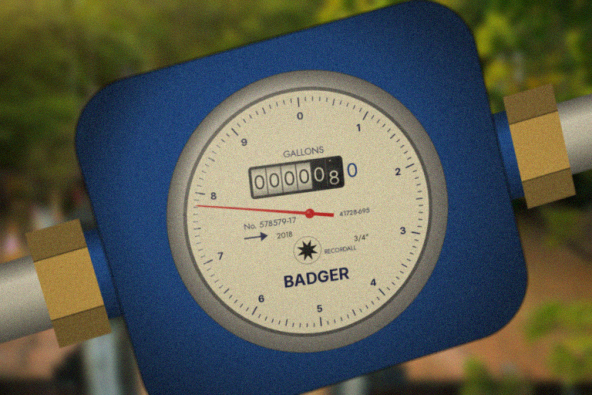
77.8 gal
